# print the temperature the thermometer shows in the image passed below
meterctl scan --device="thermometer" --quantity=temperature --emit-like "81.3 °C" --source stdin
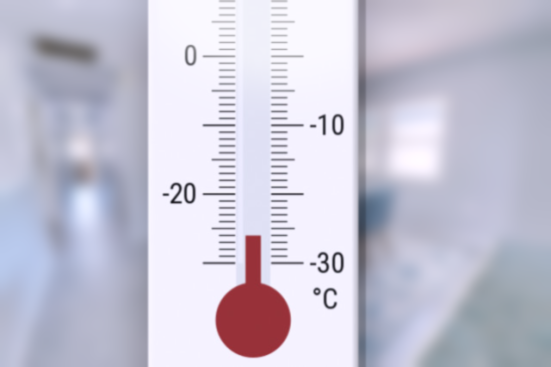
-26 °C
